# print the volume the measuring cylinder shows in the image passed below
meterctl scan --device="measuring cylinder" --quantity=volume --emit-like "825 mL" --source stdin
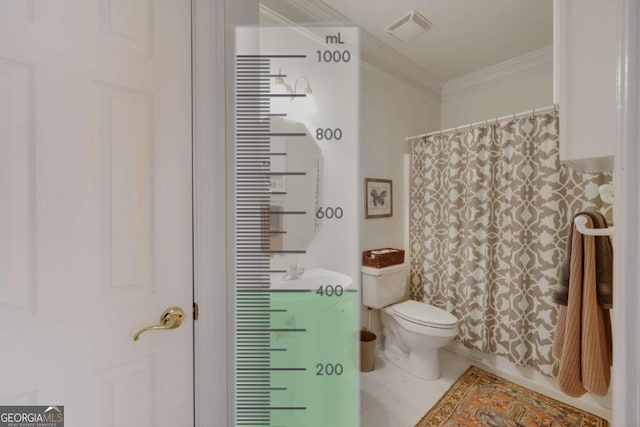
400 mL
